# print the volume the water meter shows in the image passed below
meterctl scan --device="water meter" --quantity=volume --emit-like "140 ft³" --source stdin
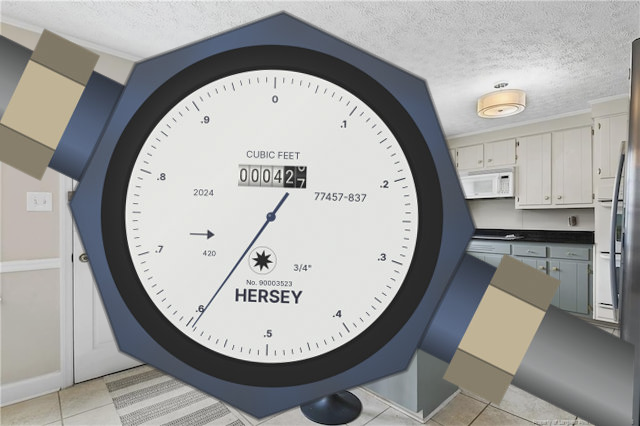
426.59 ft³
